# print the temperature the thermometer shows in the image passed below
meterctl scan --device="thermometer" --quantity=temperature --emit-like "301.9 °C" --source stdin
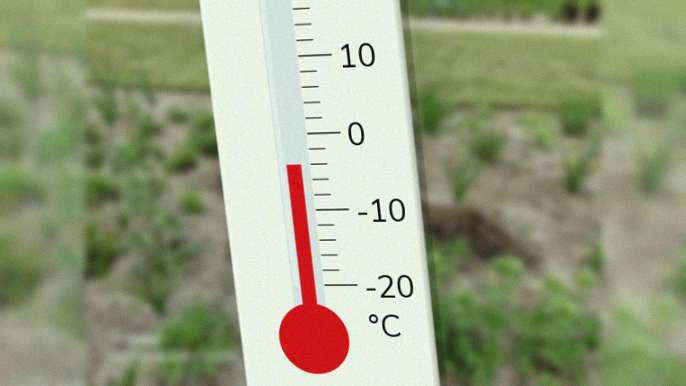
-4 °C
